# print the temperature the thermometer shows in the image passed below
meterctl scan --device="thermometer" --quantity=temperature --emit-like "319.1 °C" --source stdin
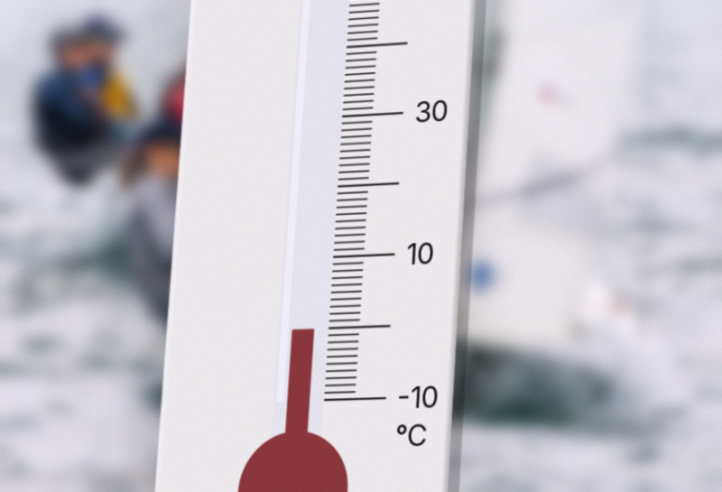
0 °C
